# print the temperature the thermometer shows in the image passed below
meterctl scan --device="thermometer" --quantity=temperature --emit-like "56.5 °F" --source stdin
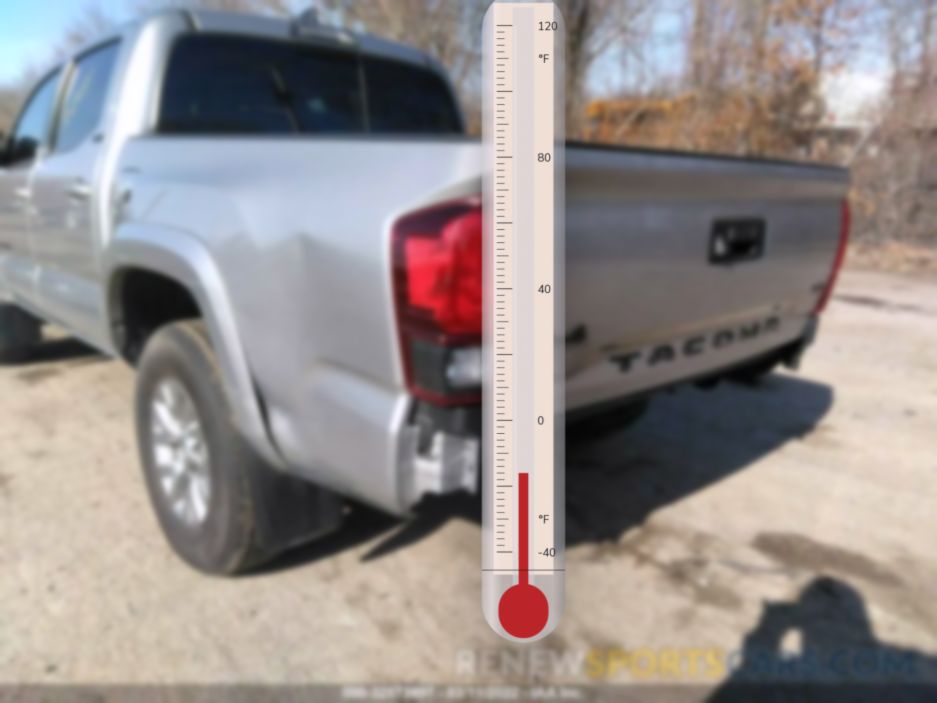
-16 °F
